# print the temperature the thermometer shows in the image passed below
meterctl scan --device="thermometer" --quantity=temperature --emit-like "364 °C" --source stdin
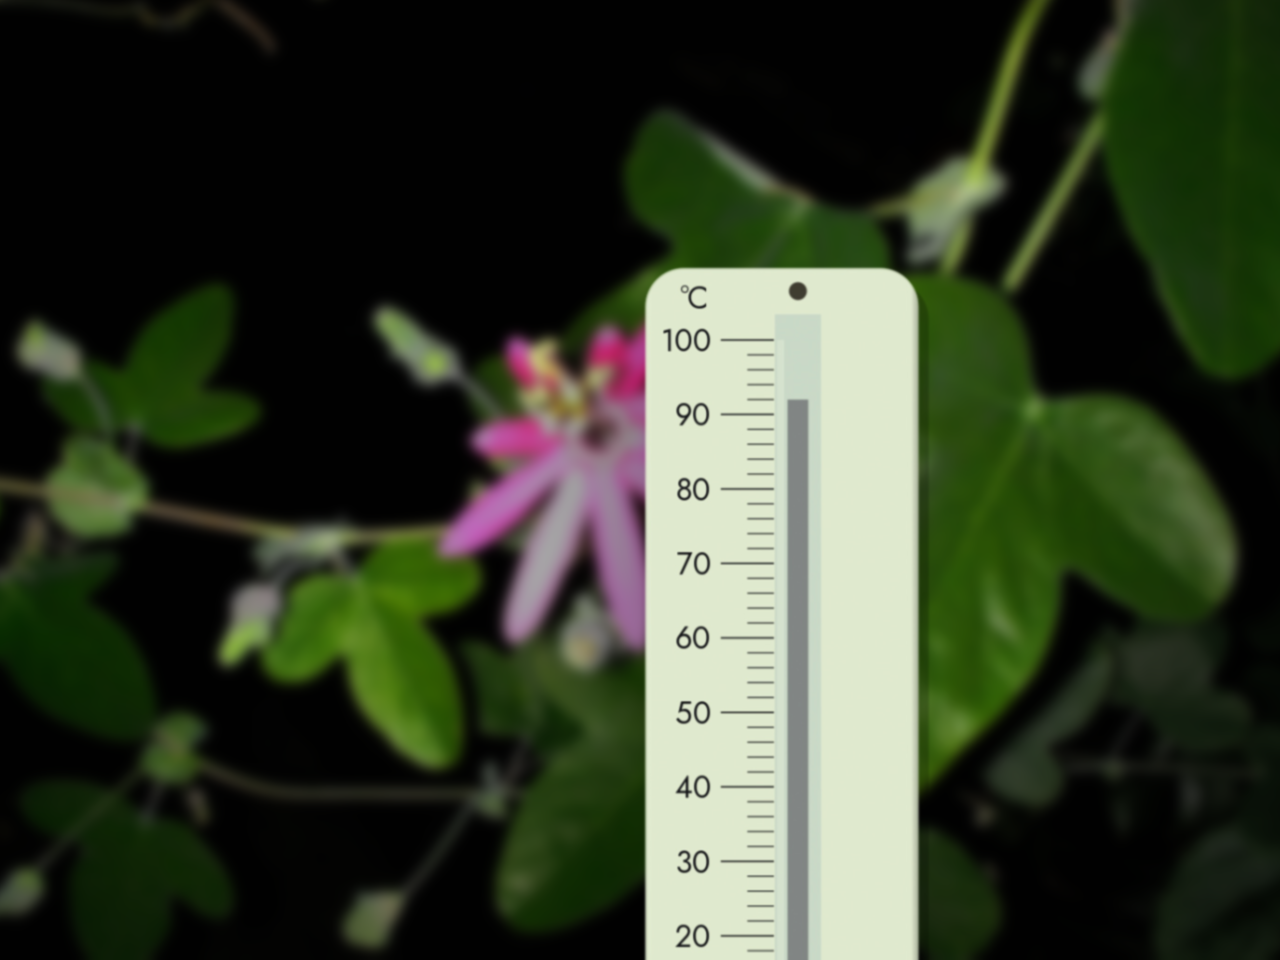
92 °C
